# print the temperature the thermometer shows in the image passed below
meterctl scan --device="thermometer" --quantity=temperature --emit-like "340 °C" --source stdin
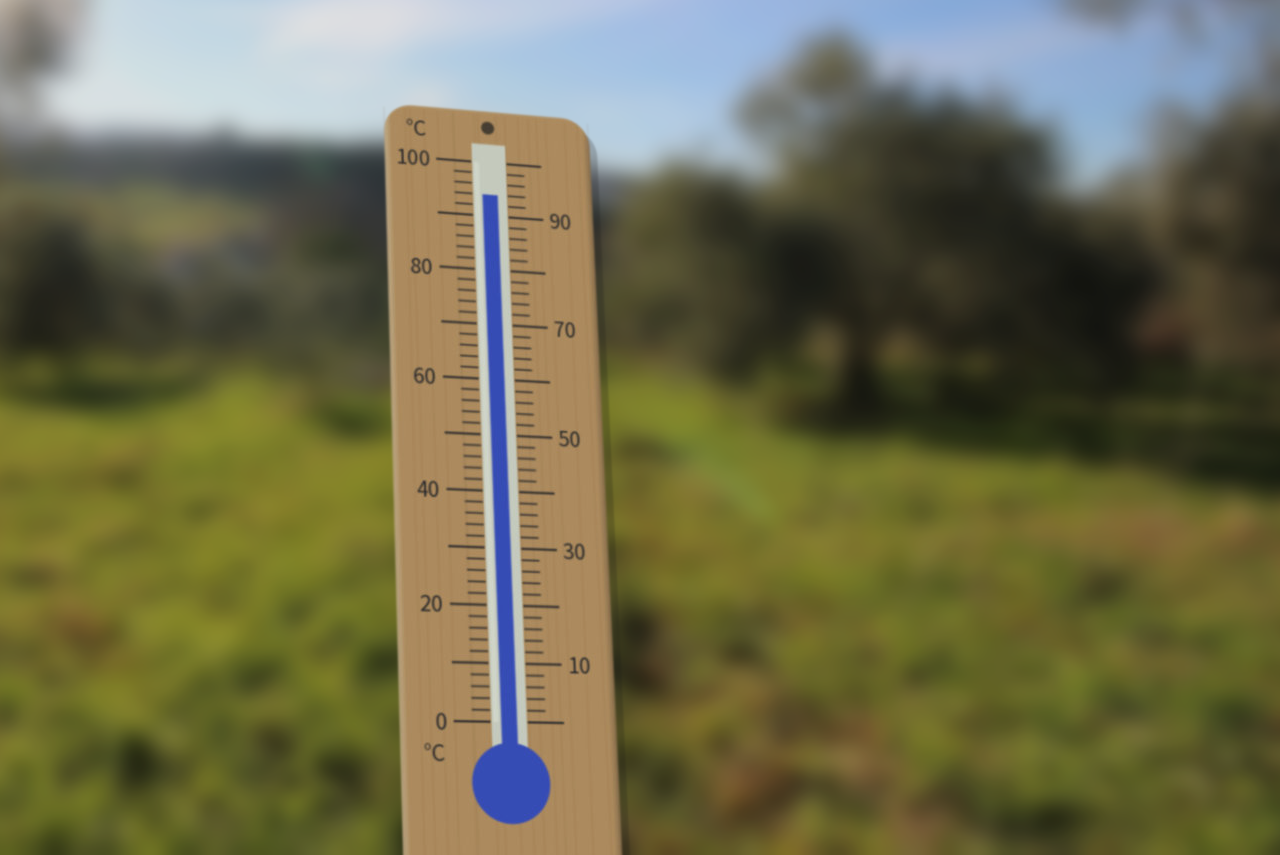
94 °C
